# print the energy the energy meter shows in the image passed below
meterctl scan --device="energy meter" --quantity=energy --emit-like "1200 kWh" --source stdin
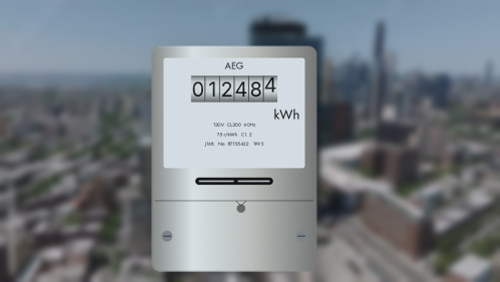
12484 kWh
